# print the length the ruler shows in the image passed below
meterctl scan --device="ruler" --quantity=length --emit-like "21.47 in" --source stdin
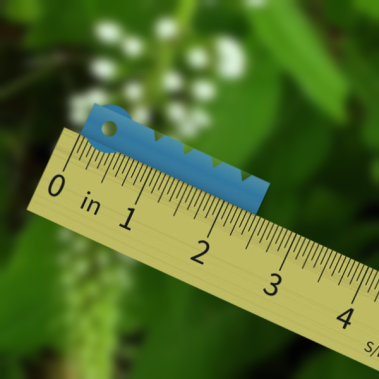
2.4375 in
